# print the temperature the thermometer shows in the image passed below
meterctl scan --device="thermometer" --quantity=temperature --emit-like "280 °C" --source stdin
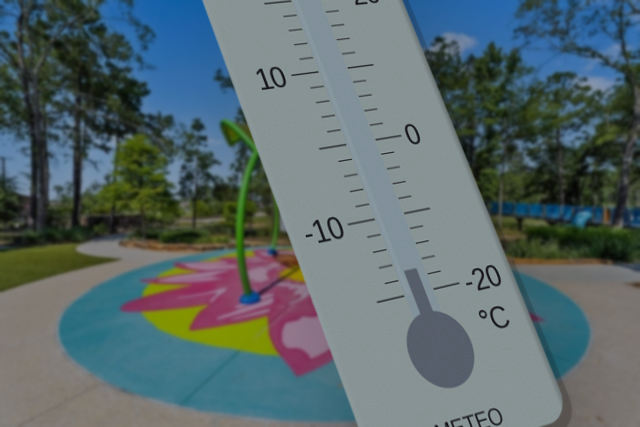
-17 °C
